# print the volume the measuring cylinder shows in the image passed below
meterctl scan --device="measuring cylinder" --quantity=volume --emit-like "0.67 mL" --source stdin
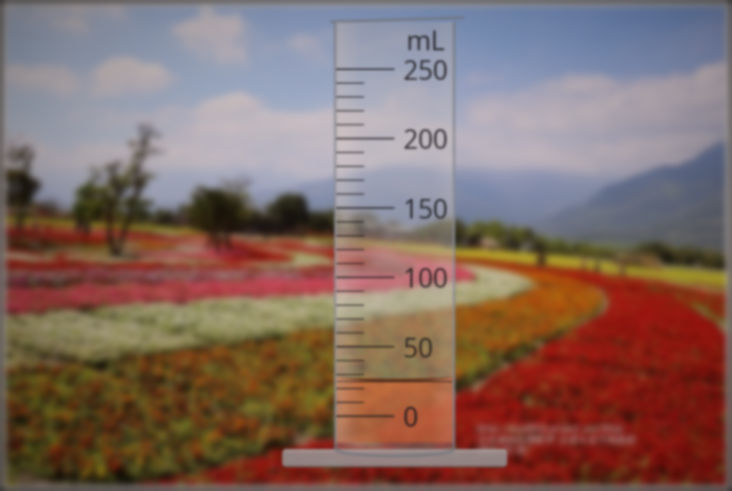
25 mL
